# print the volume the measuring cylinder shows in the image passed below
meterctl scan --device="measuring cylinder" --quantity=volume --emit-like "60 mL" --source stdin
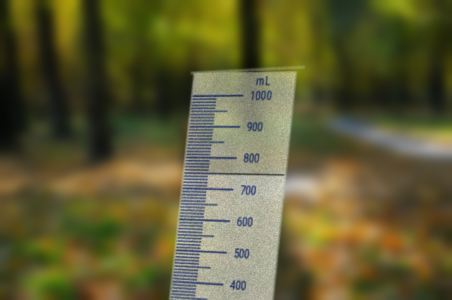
750 mL
